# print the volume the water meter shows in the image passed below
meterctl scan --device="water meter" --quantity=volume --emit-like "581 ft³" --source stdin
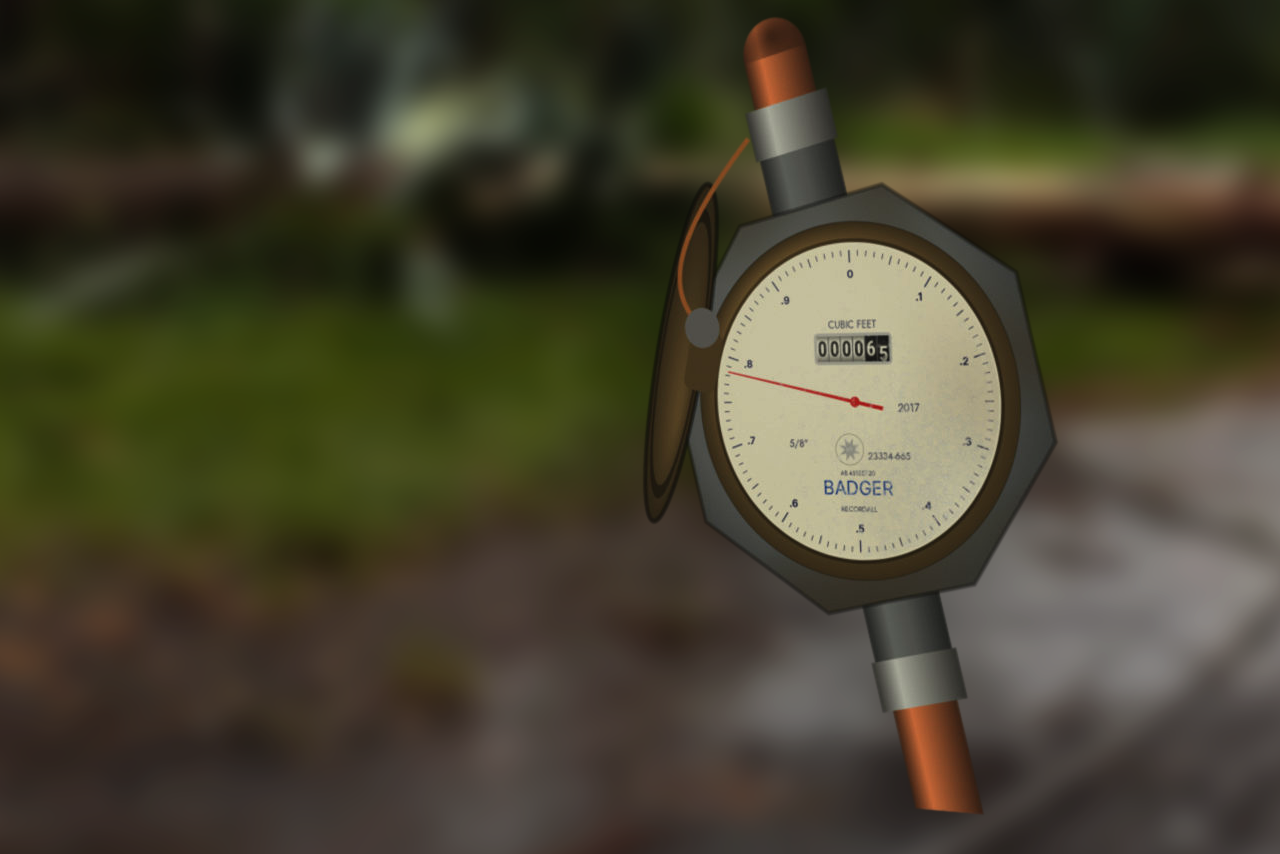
64.78 ft³
